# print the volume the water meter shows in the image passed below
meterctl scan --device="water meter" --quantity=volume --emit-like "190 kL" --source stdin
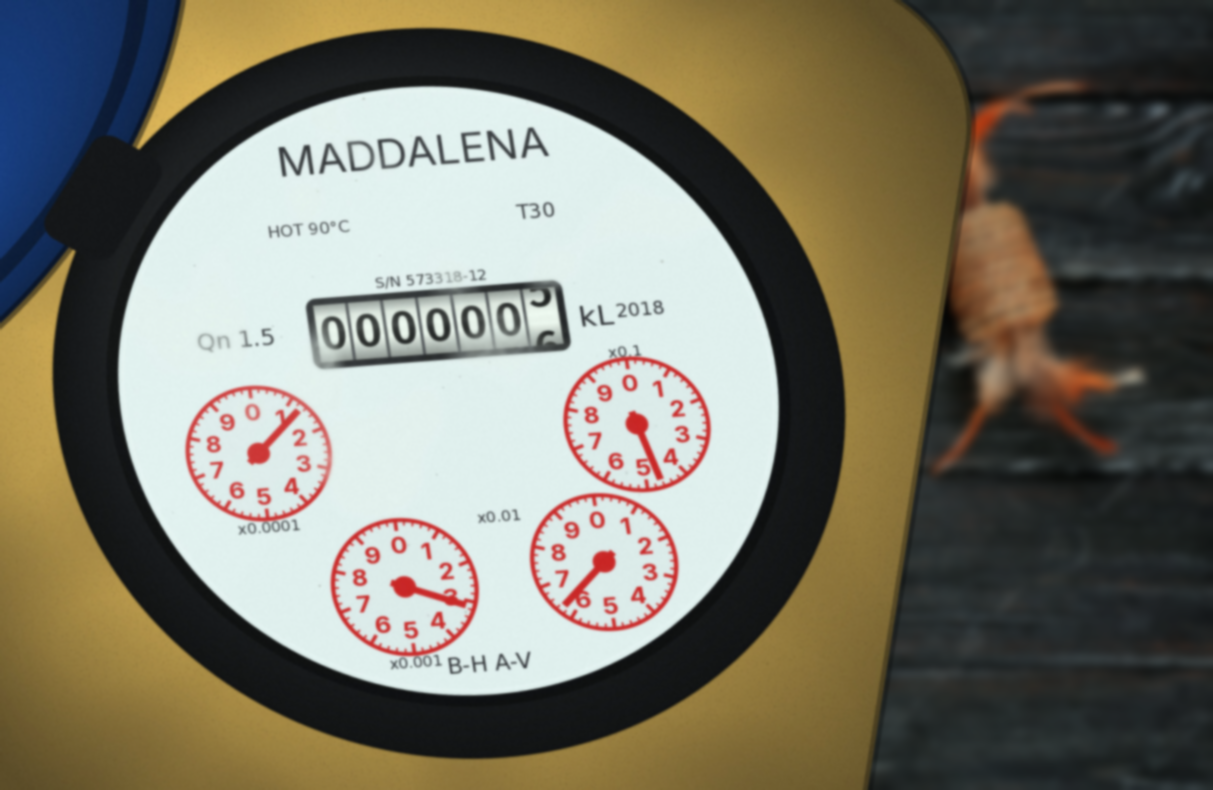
5.4631 kL
